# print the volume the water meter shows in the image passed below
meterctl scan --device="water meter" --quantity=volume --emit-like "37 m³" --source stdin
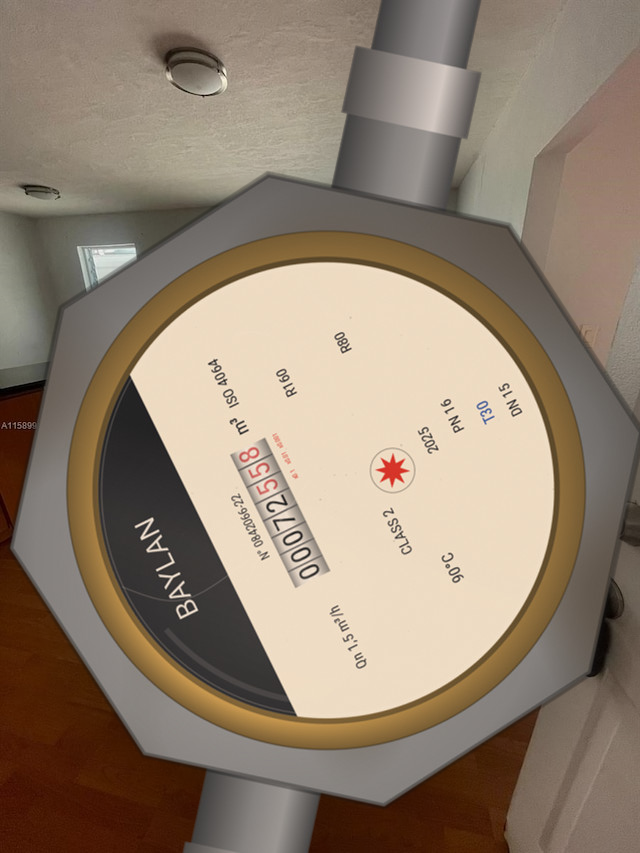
72.558 m³
